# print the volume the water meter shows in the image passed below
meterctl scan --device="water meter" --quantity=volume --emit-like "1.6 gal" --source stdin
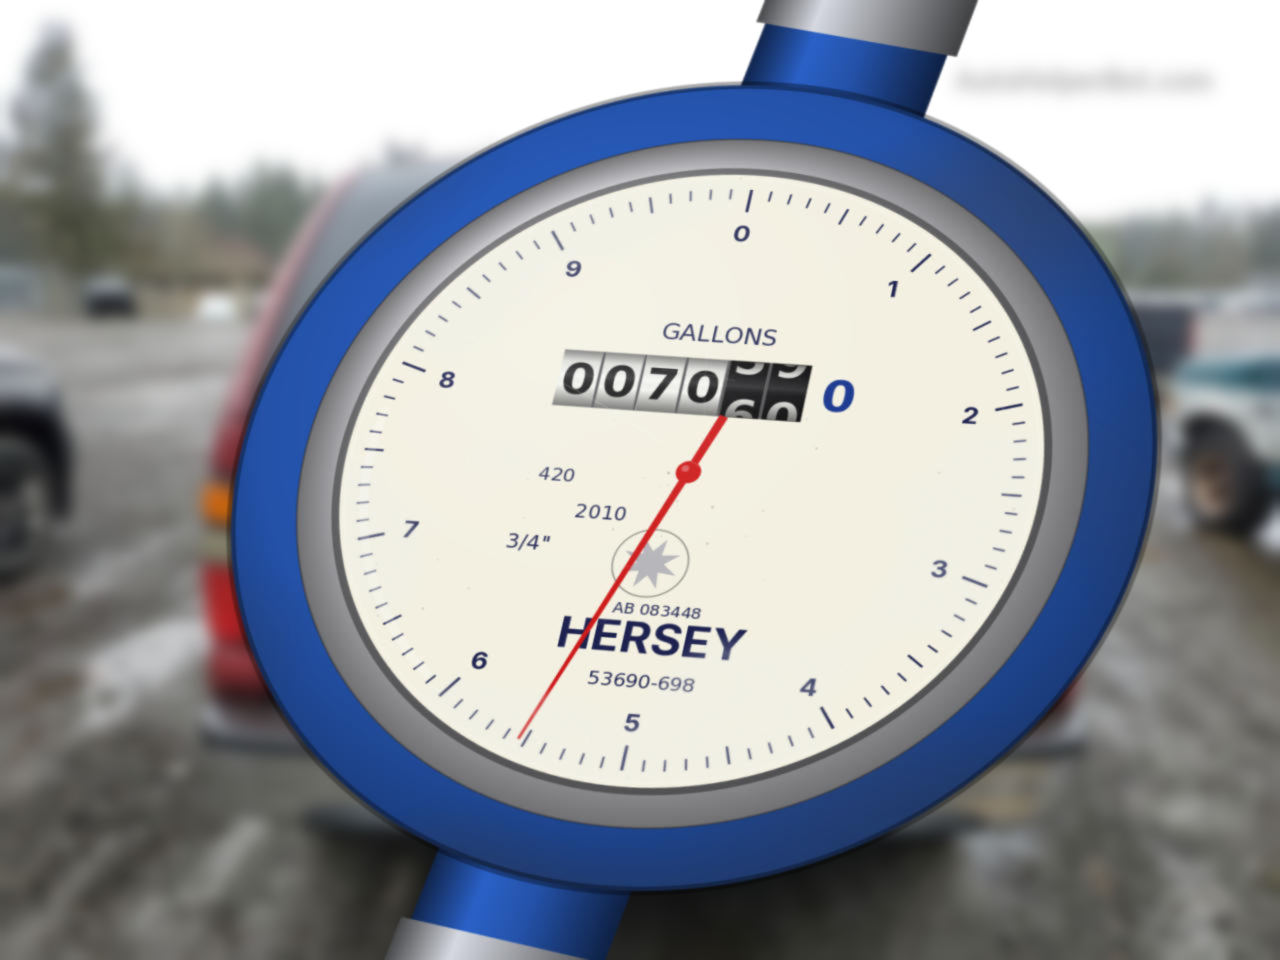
70595.5 gal
